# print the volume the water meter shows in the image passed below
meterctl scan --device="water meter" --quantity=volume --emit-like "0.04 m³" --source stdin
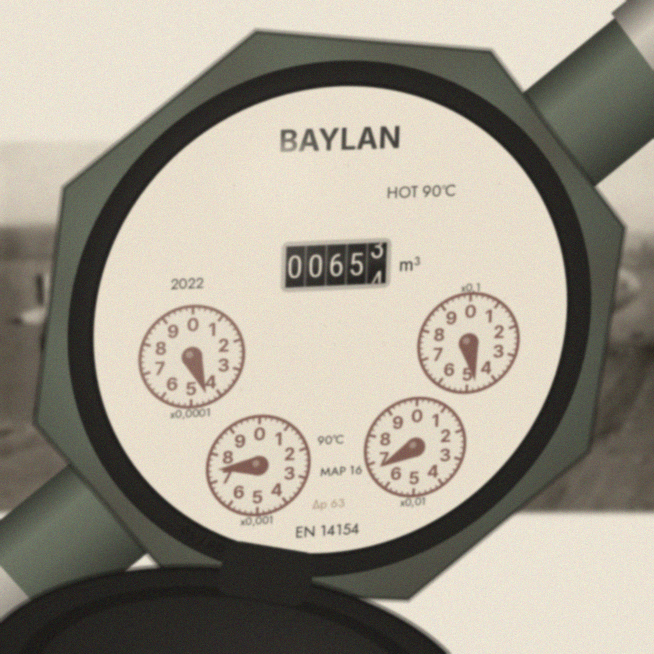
653.4674 m³
